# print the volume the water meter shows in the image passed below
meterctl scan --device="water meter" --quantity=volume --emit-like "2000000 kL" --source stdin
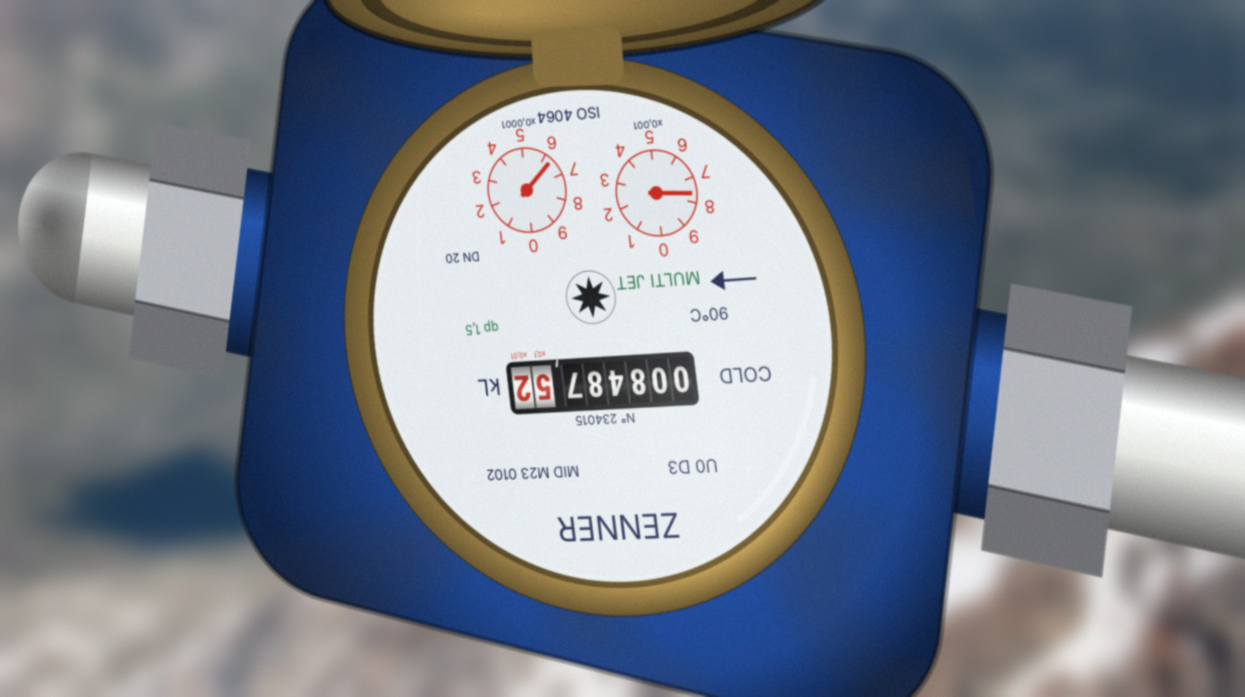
8487.5276 kL
